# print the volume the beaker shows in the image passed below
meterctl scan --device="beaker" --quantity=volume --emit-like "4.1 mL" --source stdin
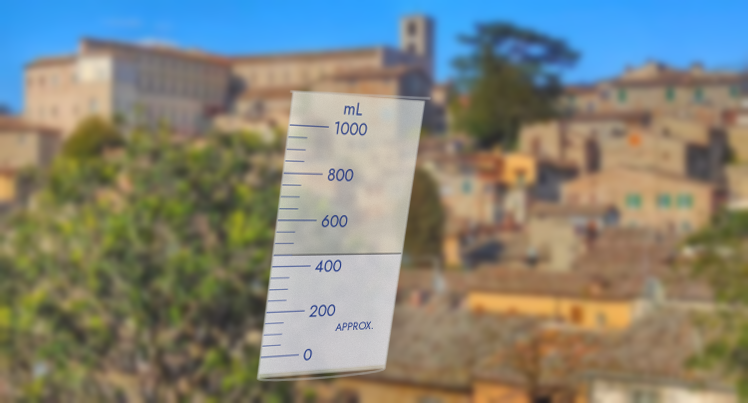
450 mL
